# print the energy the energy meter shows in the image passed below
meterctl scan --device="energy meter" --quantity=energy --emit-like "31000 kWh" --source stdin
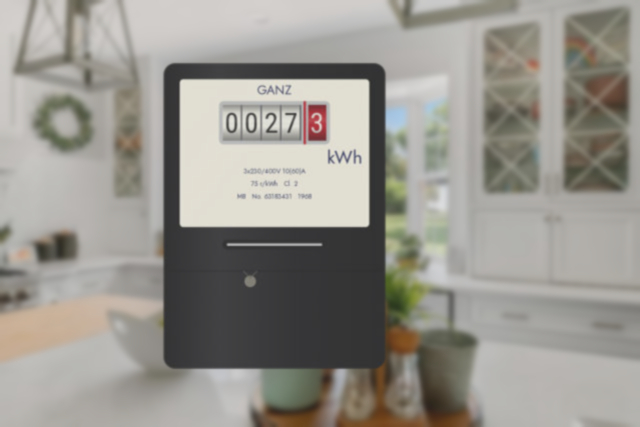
27.3 kWh
